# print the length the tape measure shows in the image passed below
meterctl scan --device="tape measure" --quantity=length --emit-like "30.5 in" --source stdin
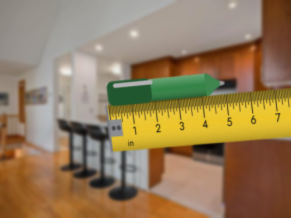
5 in
